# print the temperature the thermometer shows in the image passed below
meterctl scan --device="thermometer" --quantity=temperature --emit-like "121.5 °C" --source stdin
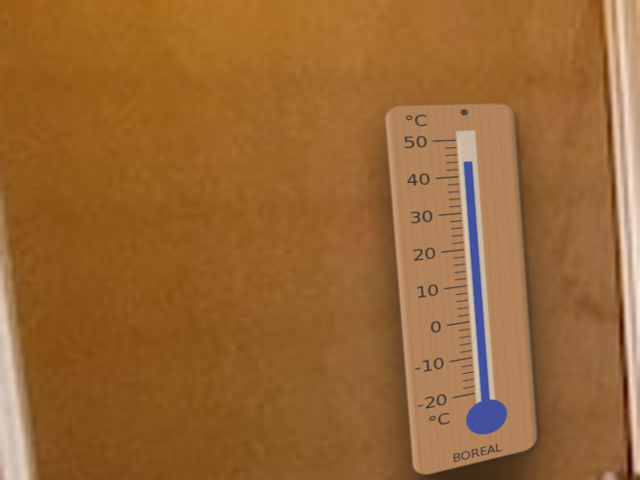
44 °C
